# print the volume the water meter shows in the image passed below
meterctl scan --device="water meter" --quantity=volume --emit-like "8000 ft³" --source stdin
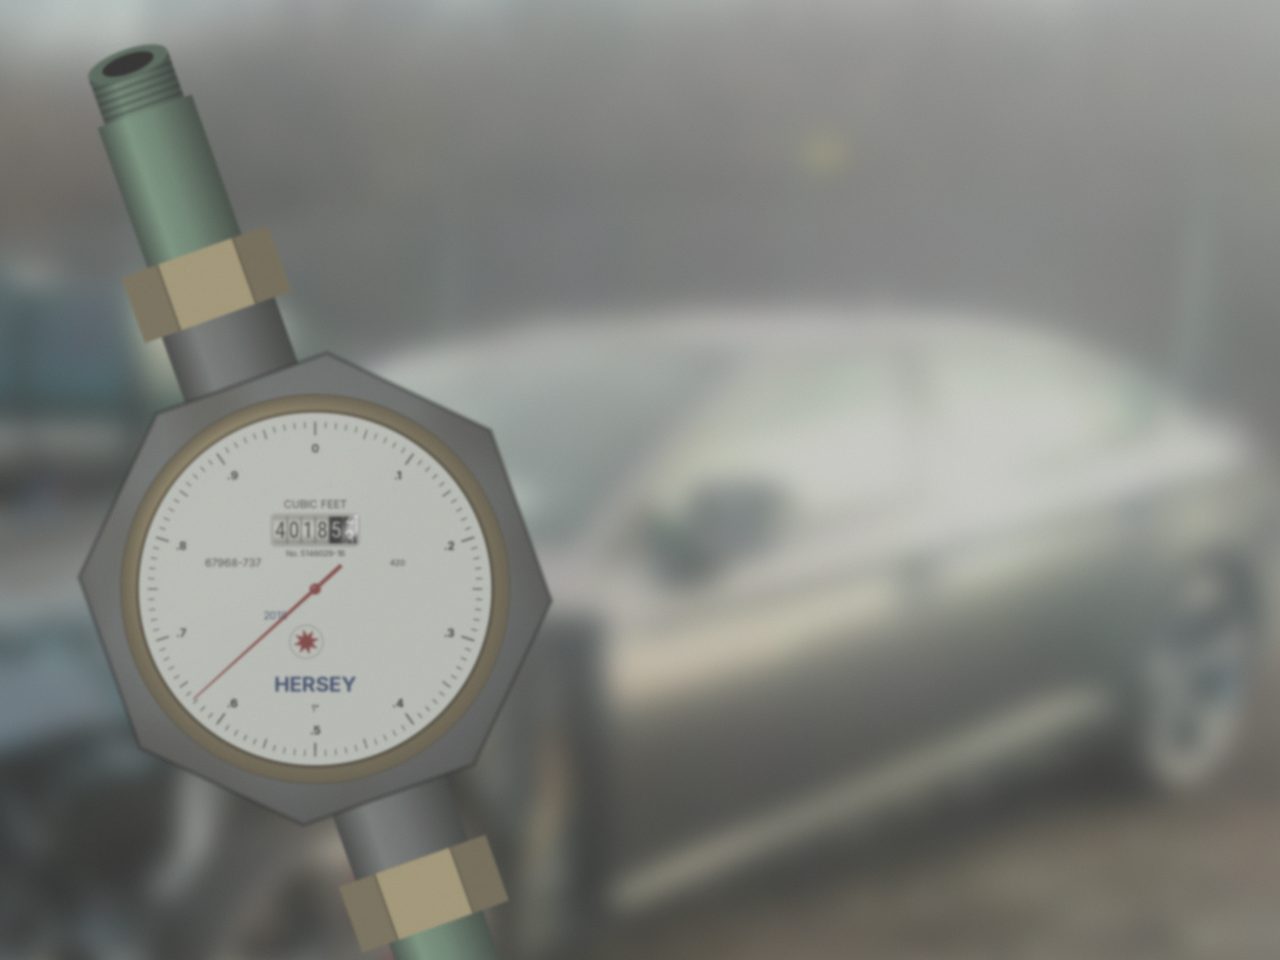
401852.63 ft³
